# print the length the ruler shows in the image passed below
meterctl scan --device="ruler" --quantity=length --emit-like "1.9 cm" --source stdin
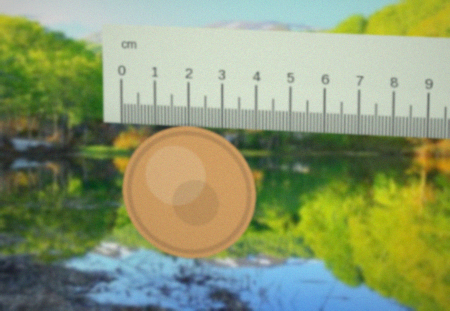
4 cm
